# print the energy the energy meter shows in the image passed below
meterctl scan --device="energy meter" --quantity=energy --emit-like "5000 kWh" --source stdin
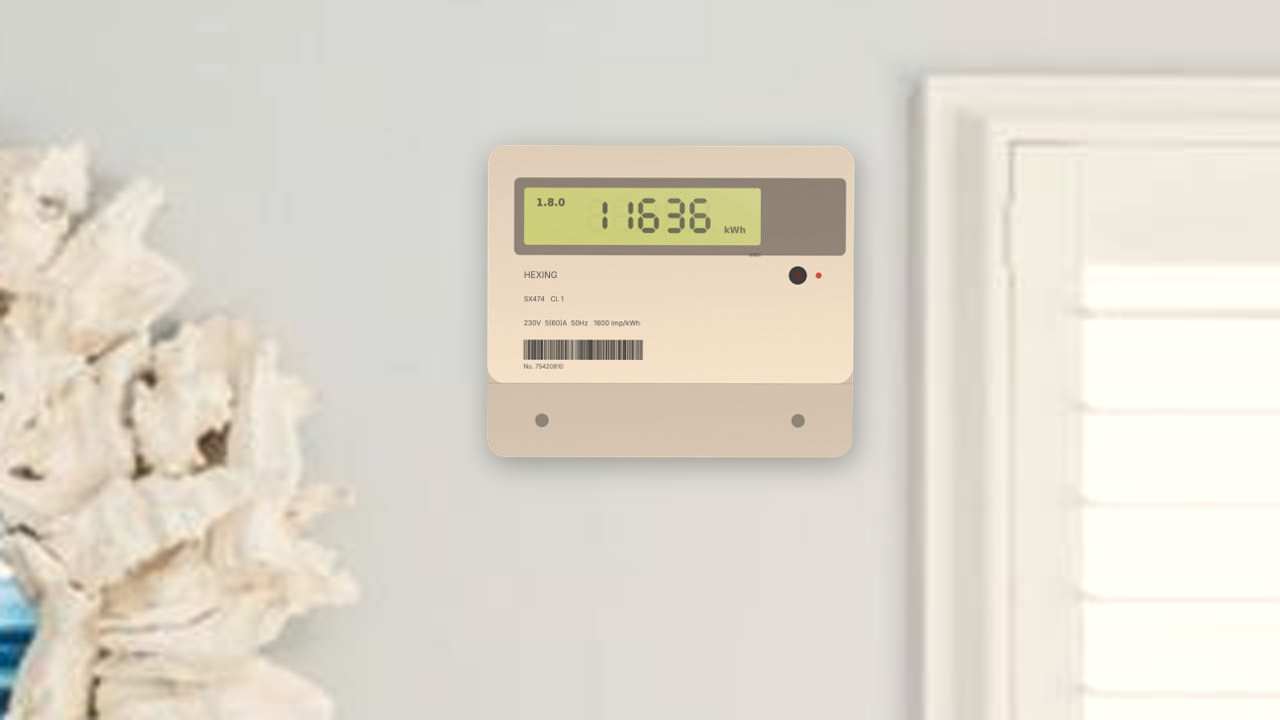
11636 kWh
